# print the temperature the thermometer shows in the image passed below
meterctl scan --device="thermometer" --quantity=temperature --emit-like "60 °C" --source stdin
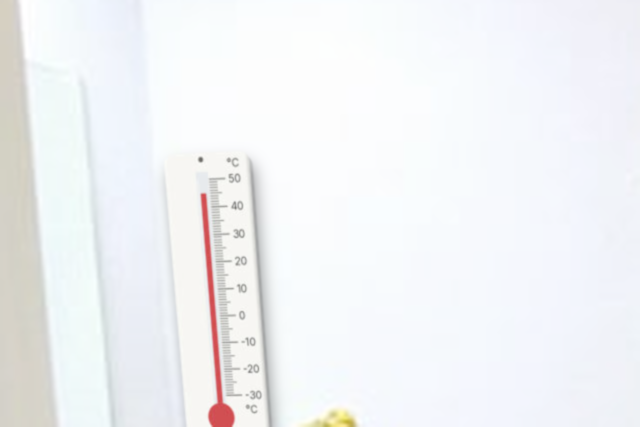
45 °C
